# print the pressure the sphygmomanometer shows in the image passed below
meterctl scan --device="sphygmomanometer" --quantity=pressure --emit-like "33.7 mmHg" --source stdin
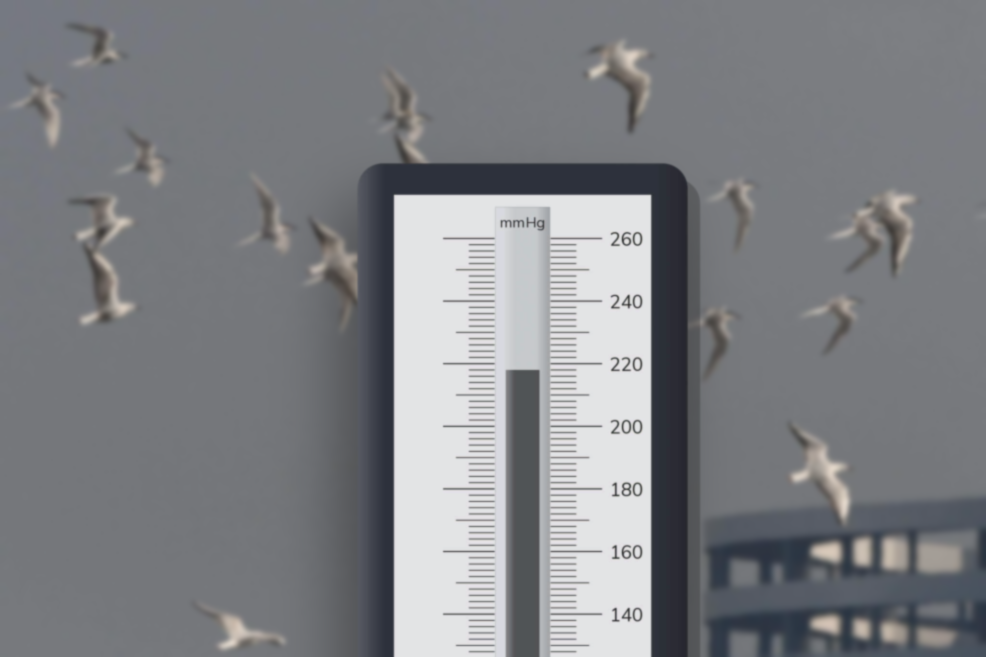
218 mmHg
